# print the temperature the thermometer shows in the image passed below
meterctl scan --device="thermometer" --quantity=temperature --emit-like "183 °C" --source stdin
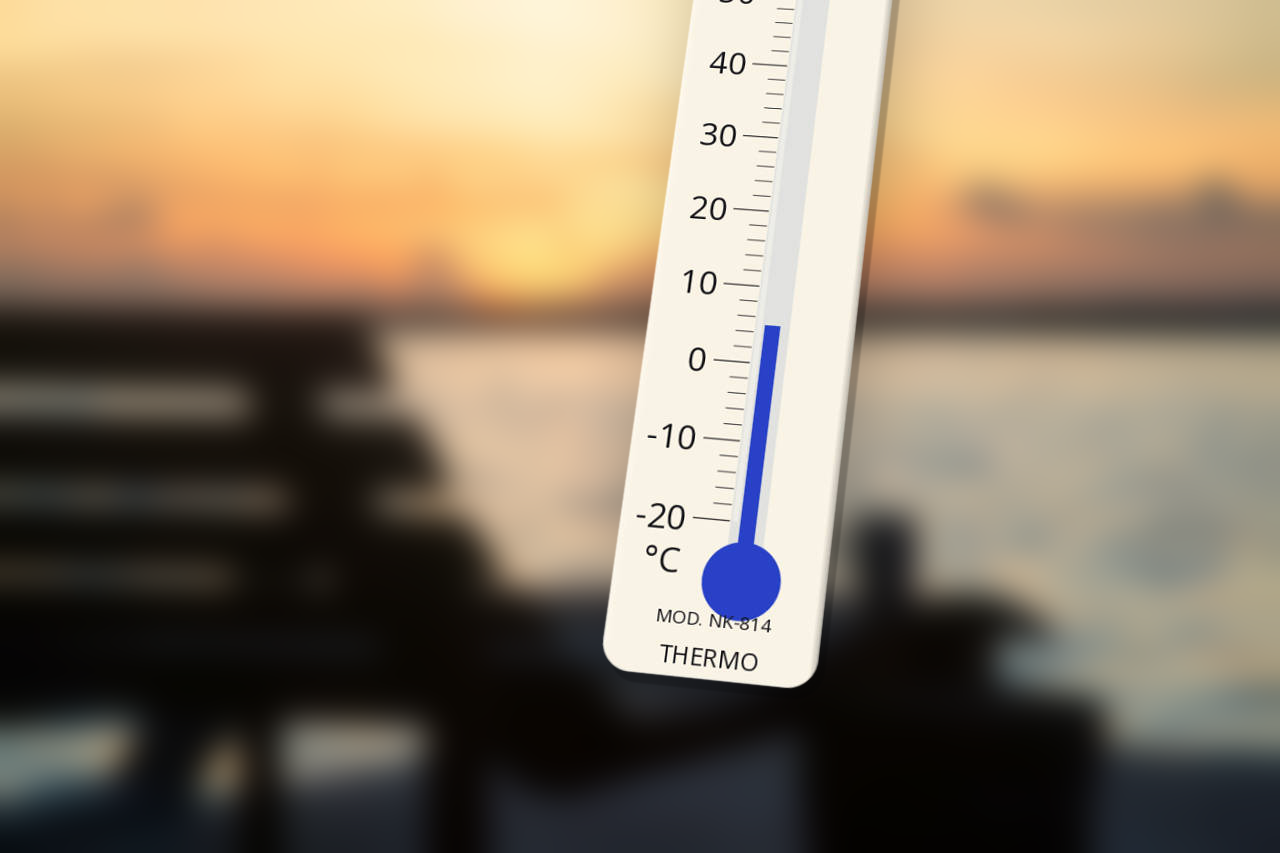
5 °C
